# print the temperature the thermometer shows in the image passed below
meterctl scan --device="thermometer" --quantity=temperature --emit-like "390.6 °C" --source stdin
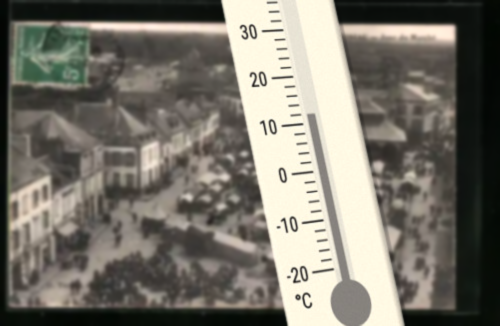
12 °C
